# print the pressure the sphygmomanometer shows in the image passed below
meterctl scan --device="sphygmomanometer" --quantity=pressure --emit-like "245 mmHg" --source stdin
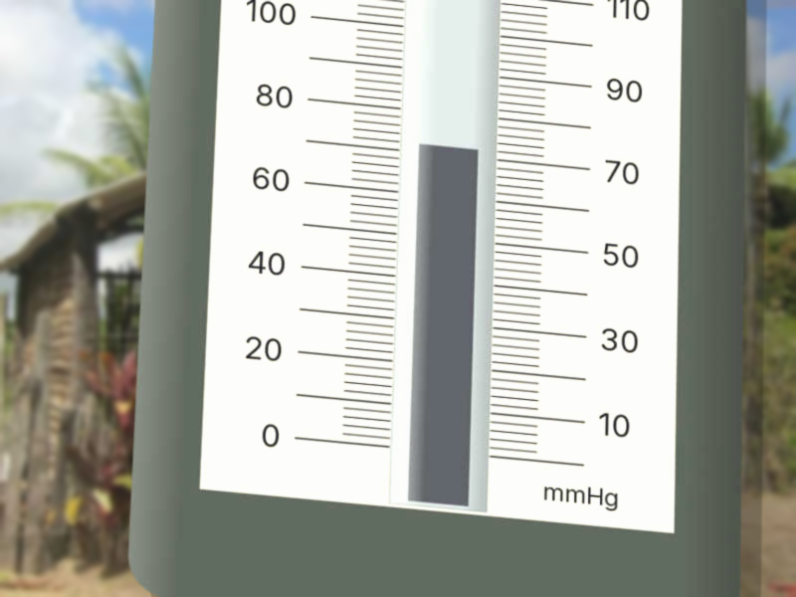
72 mmHg
